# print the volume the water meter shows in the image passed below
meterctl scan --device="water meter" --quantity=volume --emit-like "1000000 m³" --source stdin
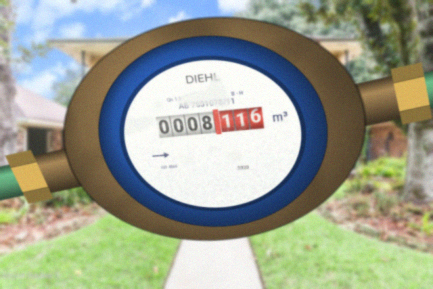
8.116 m³
